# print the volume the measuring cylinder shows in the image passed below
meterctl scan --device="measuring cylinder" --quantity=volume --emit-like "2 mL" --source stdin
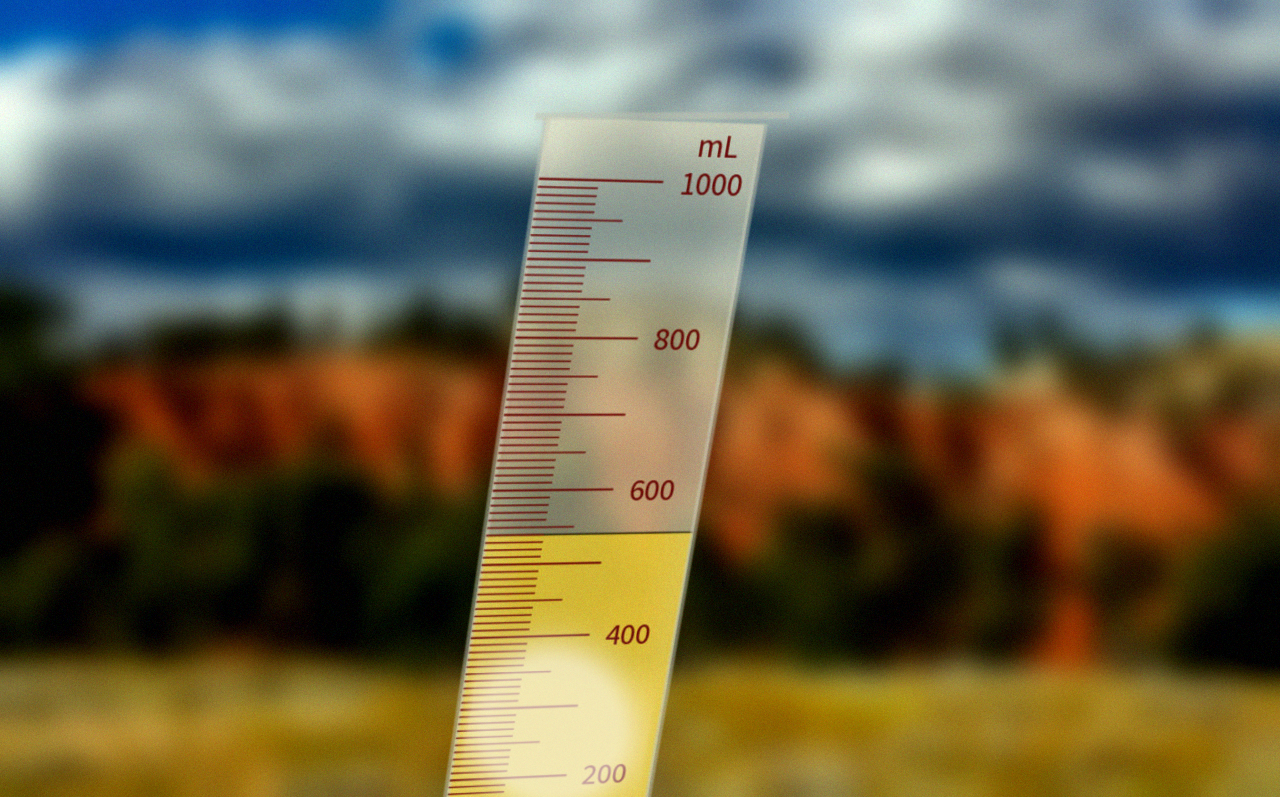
540 mL
